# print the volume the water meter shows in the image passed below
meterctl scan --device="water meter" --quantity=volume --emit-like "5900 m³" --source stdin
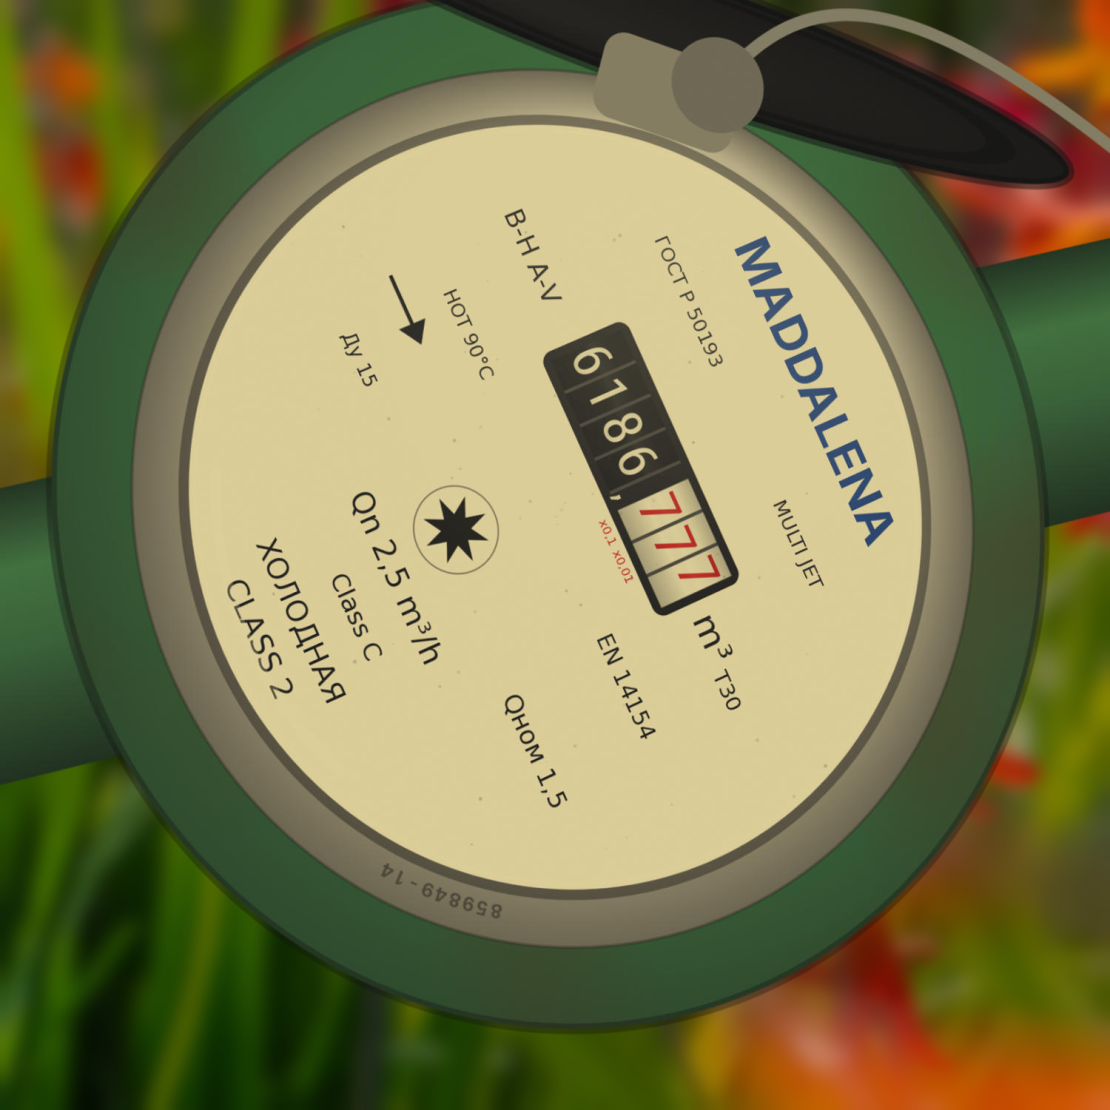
6186.777 m³
